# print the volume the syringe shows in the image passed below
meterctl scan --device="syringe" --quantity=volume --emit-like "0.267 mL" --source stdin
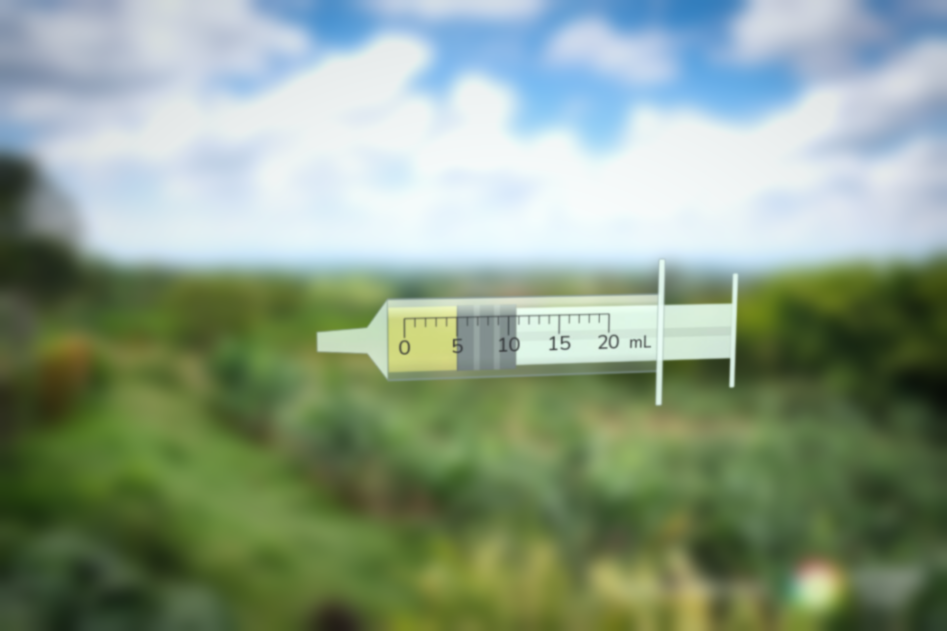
5 mL
